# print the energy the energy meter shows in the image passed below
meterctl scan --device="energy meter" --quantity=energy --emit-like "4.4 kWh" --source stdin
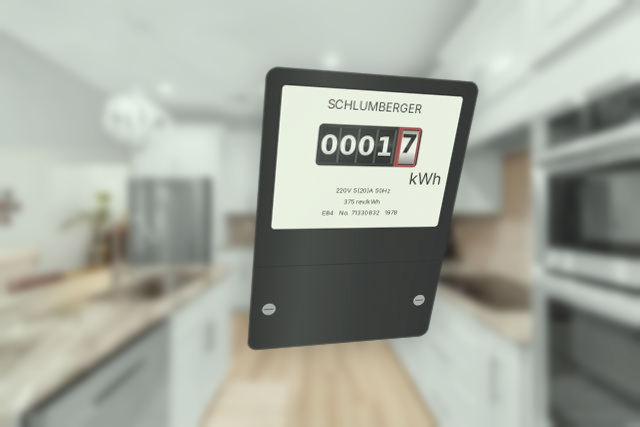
1.7 kWh
